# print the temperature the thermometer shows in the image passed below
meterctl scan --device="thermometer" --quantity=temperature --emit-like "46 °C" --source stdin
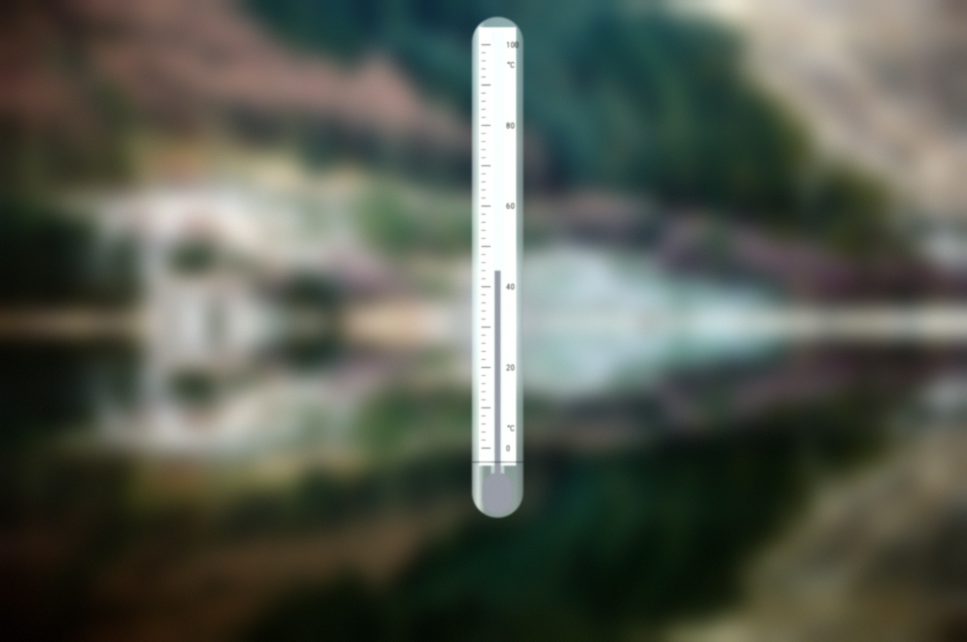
44 °C
